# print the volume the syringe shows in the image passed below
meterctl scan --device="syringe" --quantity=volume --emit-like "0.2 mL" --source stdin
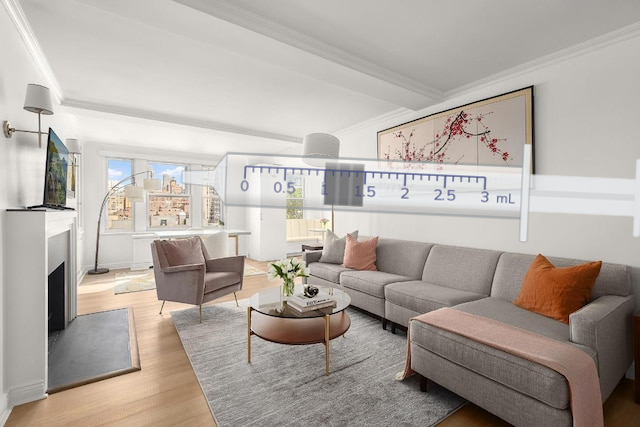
1 mL
